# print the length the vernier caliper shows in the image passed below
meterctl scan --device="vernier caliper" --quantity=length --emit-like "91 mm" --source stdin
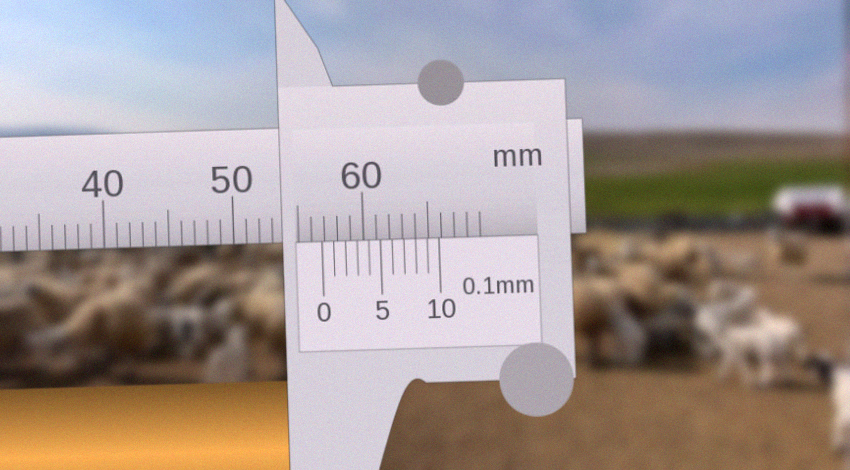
56.8 mm
